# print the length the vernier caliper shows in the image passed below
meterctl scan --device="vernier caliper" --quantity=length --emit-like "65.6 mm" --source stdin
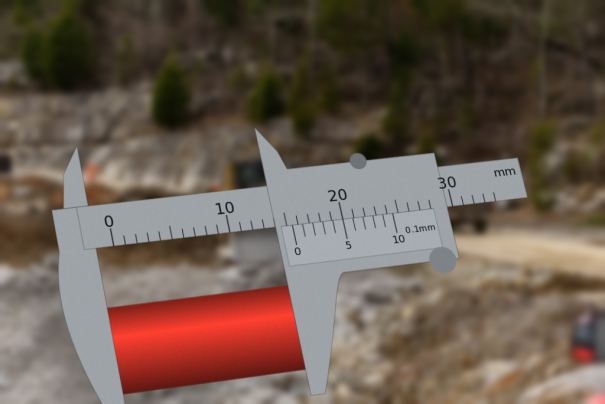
15.5 mm
